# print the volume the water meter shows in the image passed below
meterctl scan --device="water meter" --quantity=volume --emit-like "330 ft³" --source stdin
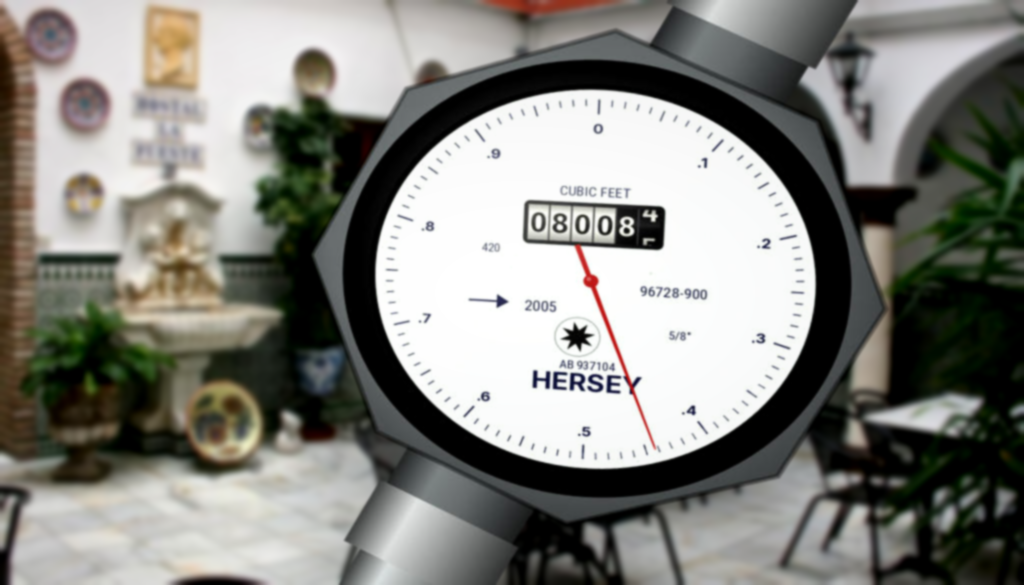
80084.44 ft³
